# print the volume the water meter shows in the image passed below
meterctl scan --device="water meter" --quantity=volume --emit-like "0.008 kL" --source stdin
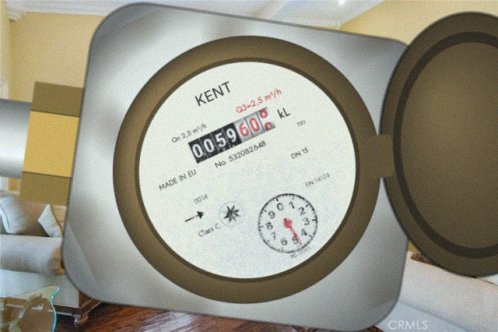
59.6084 kL
